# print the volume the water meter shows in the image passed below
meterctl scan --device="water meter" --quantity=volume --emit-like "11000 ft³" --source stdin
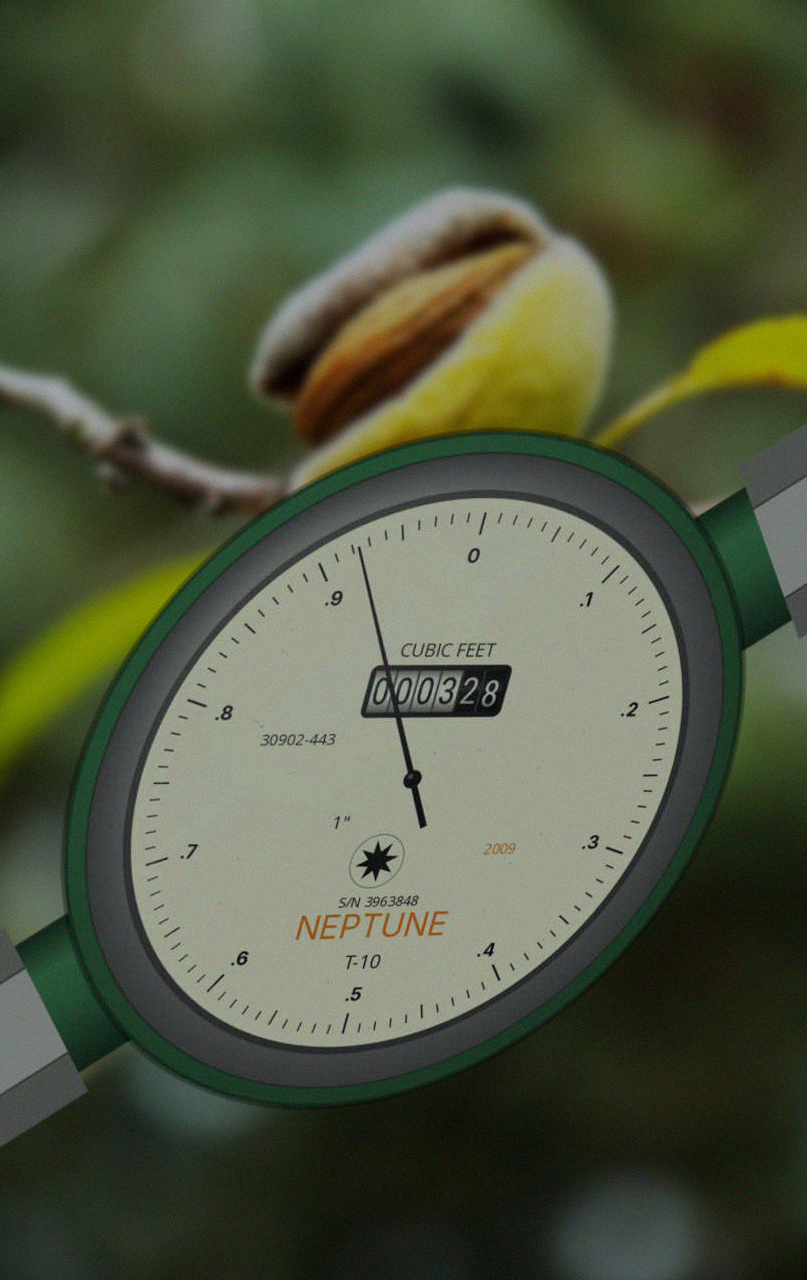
327.92 ft³
